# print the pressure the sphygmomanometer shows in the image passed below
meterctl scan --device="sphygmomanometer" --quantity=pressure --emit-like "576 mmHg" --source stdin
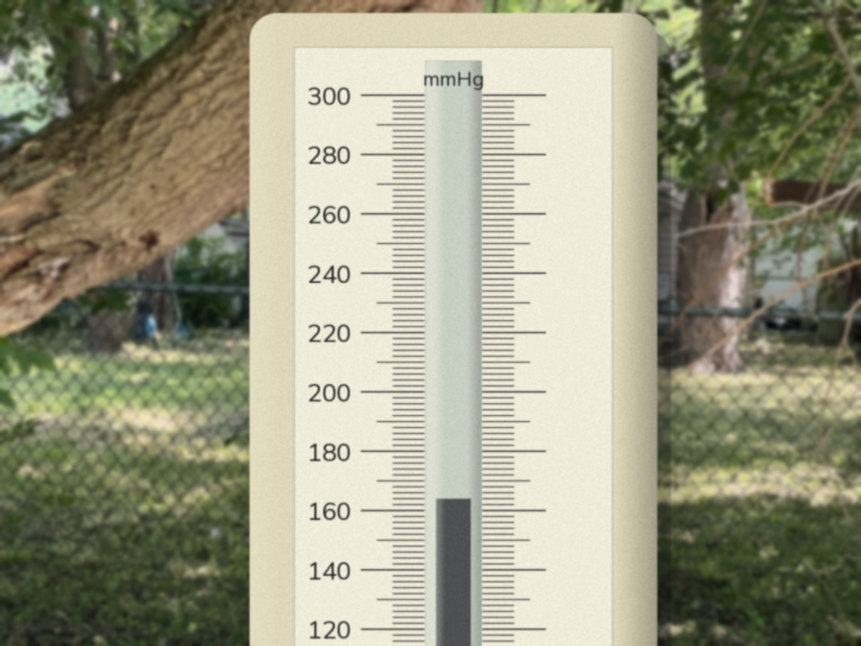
164 mmHg
